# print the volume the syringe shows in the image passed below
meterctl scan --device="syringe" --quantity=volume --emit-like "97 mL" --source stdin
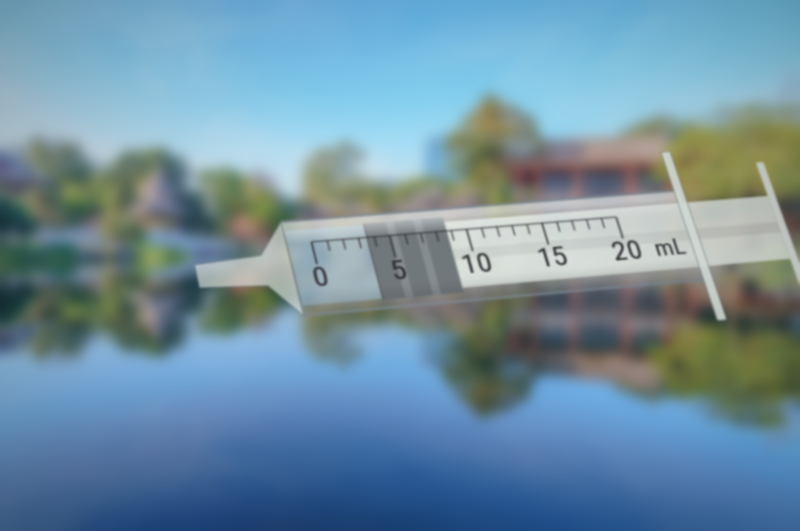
3.5 mL
